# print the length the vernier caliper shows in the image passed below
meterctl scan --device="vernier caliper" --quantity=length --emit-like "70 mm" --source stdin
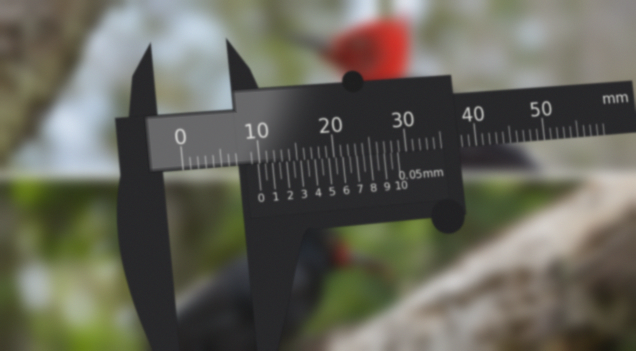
9.8 mm
